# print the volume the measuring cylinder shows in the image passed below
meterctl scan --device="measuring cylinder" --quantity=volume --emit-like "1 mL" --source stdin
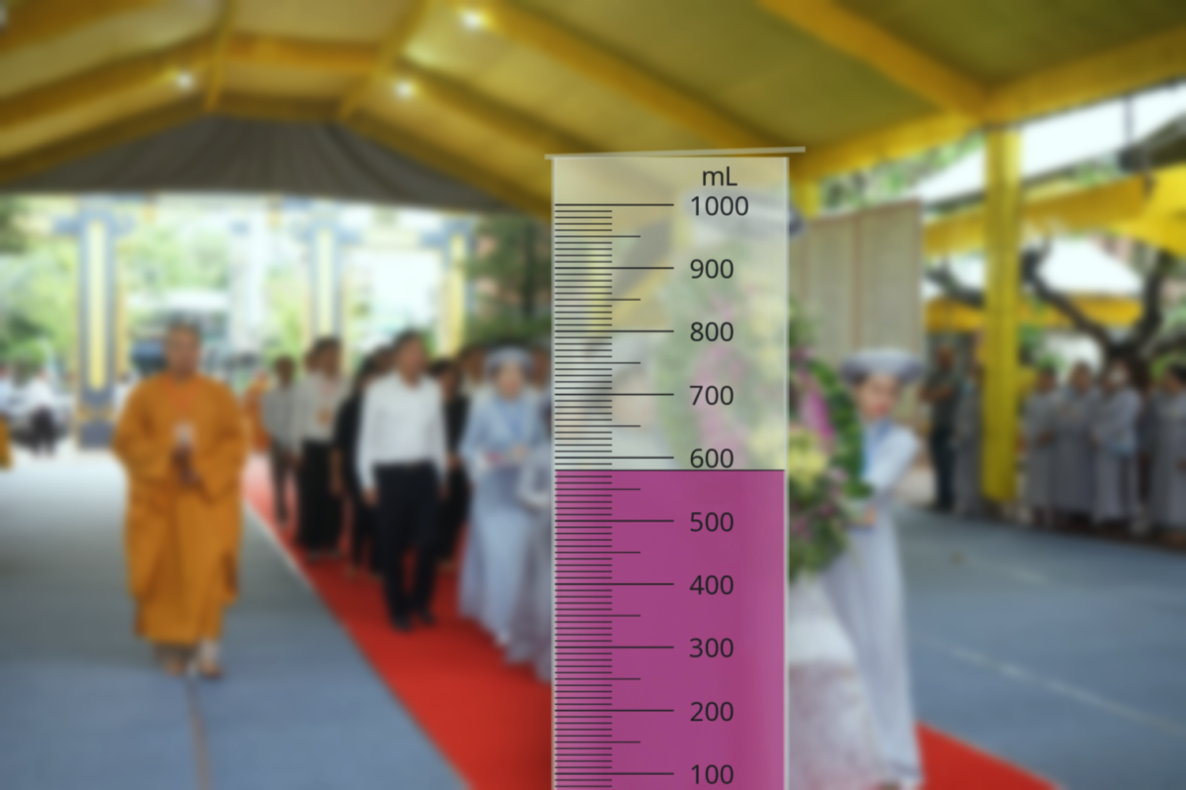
580 mL
